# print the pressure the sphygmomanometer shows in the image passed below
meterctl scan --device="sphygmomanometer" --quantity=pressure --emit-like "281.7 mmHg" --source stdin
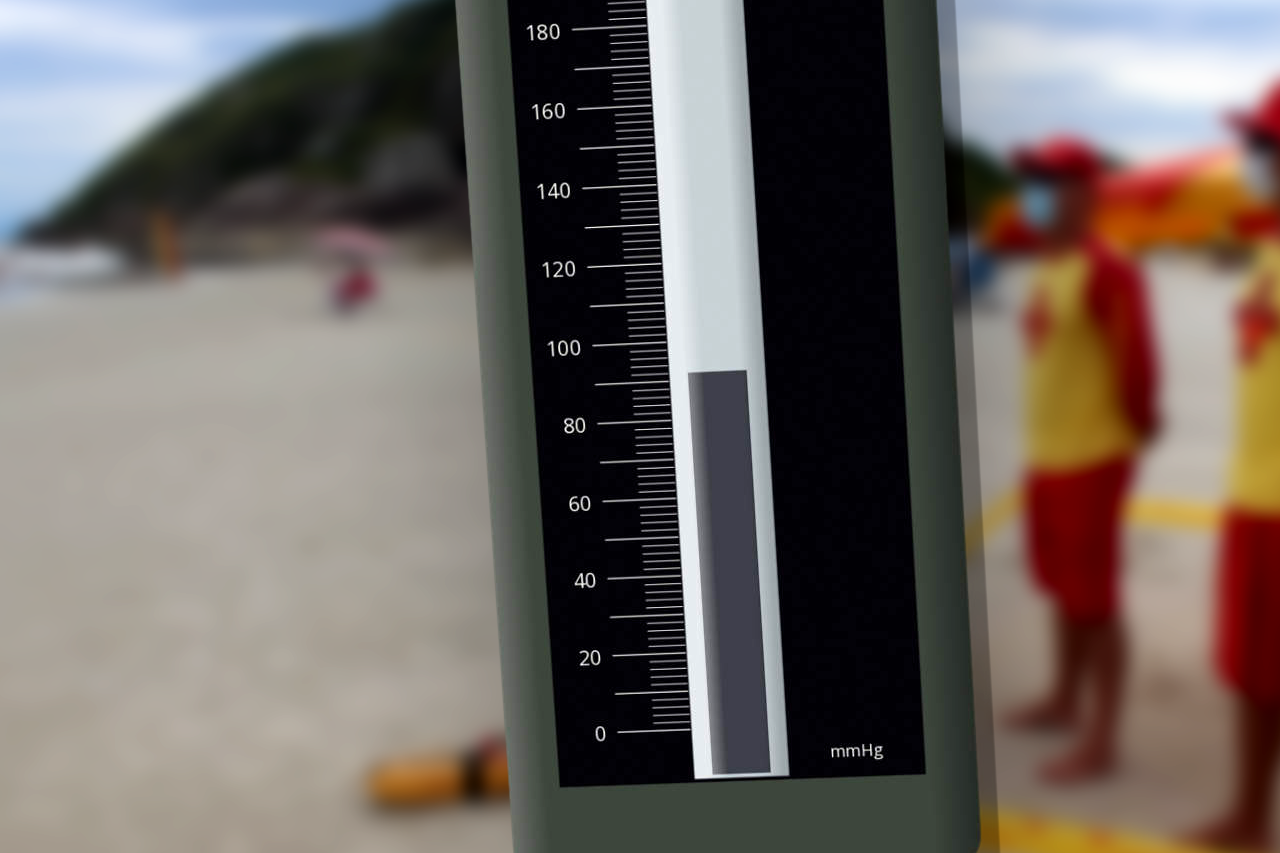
92 mmHg
